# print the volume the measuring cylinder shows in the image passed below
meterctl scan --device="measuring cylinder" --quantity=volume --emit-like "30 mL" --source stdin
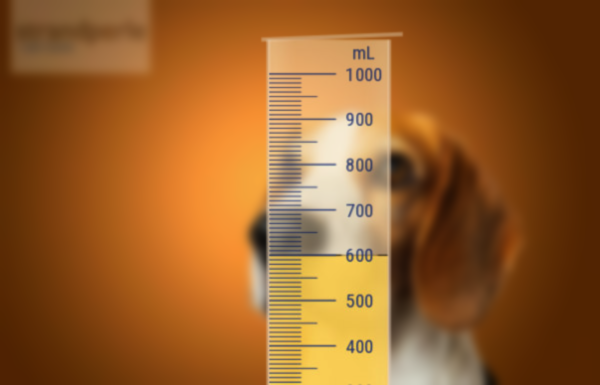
600 mL
